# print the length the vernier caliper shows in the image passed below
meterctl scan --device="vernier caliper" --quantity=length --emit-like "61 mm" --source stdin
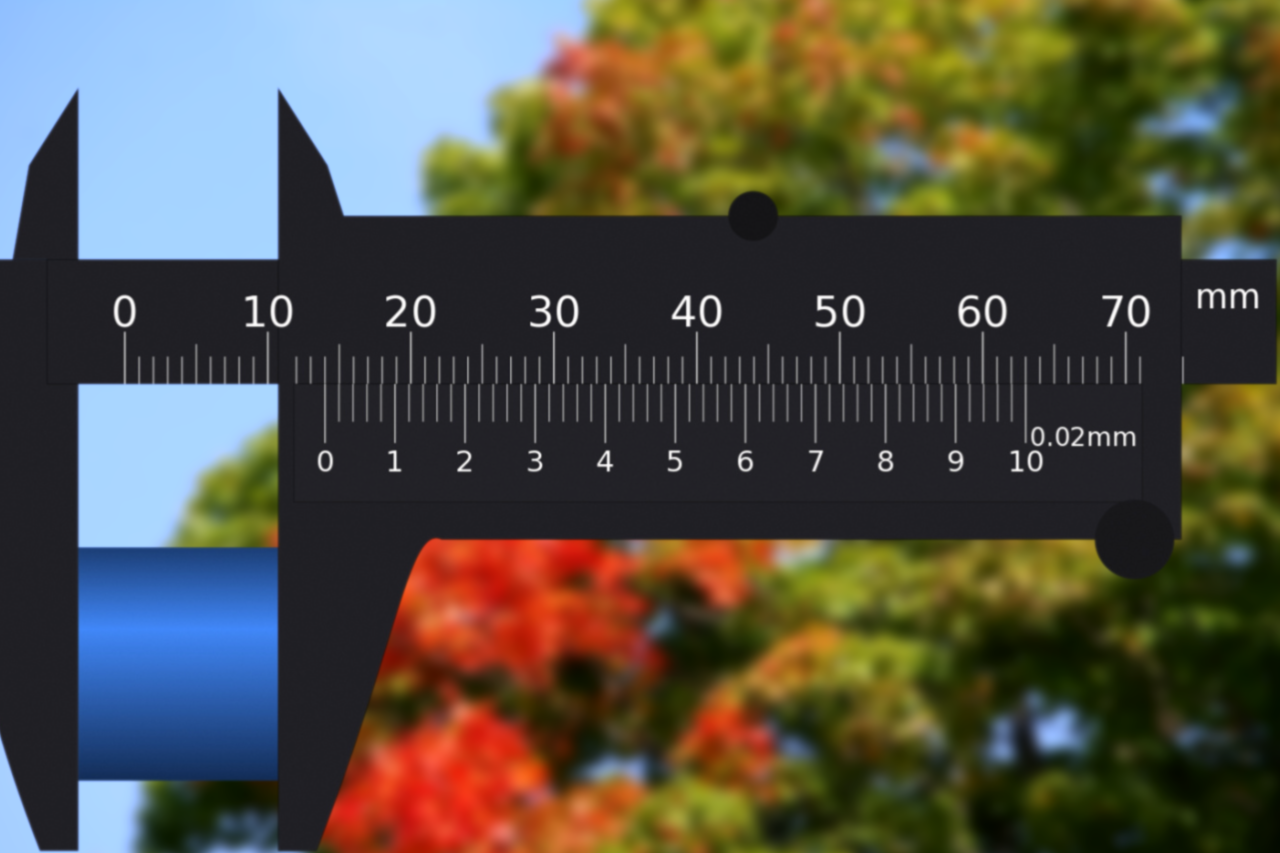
14.0 mm
